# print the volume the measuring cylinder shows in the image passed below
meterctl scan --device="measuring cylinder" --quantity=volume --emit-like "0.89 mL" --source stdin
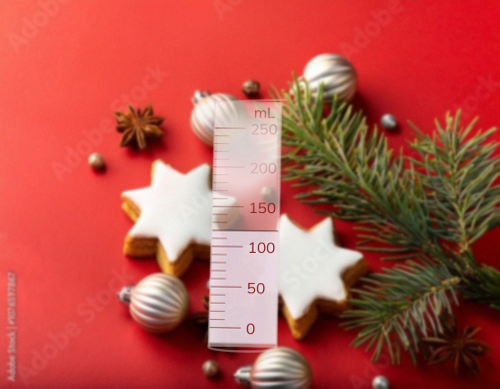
120 mL
